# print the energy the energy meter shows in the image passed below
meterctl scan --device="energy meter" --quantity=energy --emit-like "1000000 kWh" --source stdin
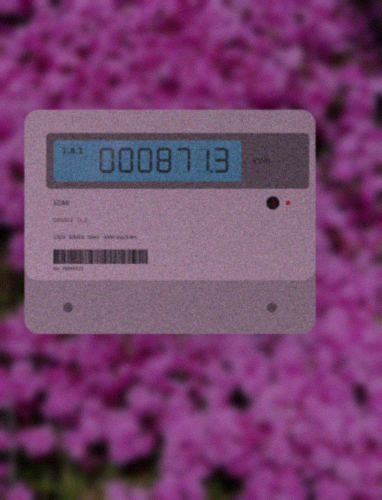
871.3 kWh
